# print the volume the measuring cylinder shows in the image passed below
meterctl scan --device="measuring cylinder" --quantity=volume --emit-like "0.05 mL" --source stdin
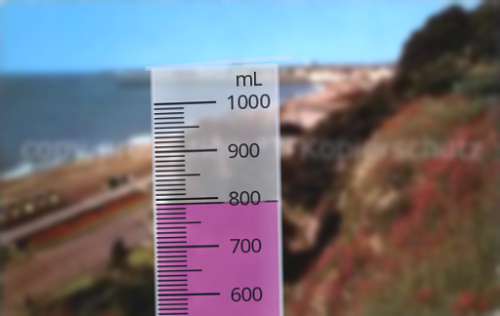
790 mL
